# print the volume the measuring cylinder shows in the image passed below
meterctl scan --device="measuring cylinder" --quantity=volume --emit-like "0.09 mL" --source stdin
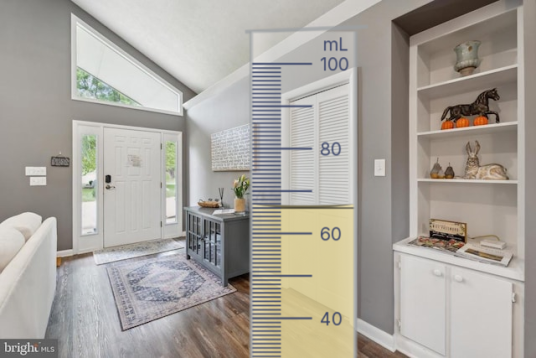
66 mL
